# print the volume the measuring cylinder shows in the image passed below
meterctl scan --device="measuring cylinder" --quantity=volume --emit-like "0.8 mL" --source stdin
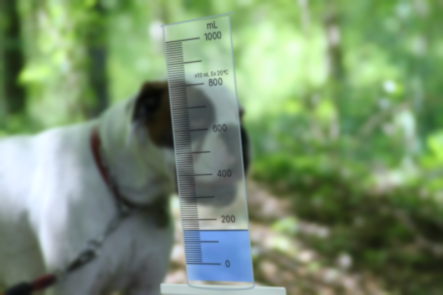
150 mL
